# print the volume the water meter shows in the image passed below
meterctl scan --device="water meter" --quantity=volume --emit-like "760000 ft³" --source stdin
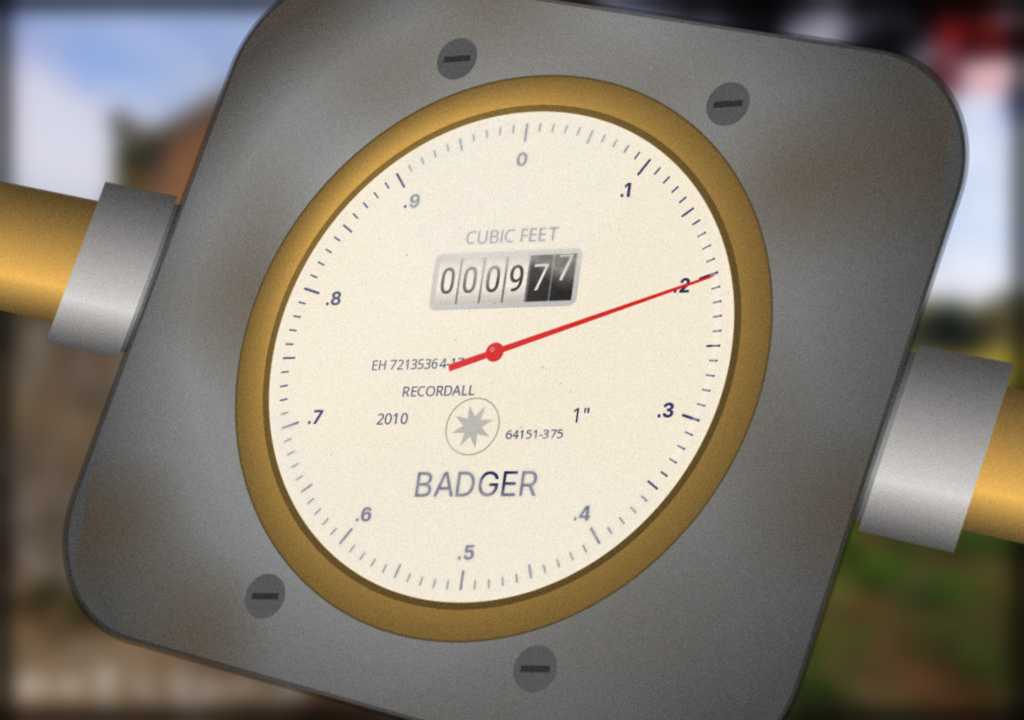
977.20 ft³
